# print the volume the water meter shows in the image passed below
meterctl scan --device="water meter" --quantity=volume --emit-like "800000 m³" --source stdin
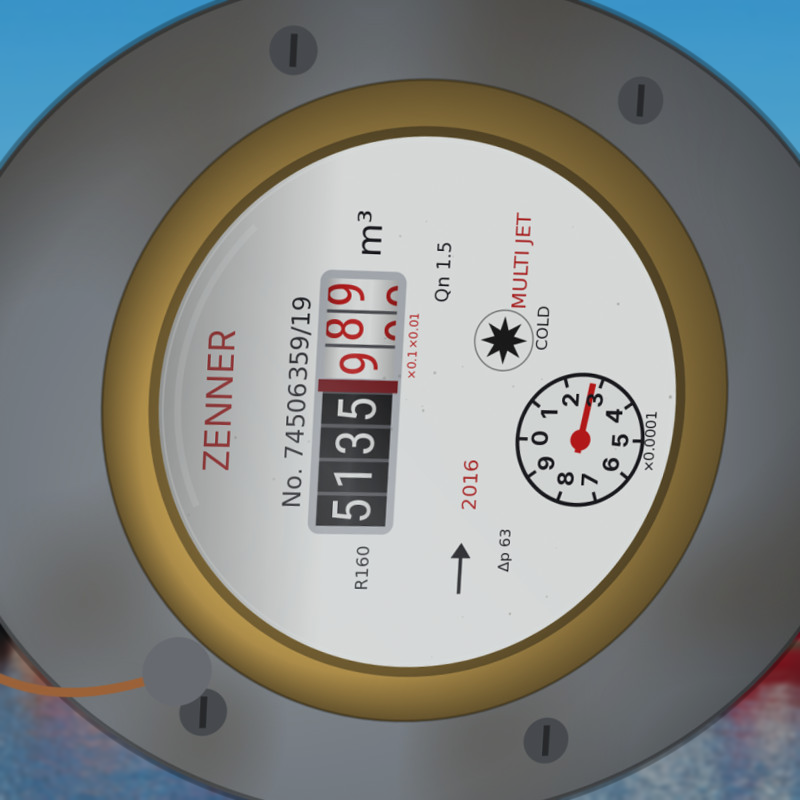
5135.9892 m³
